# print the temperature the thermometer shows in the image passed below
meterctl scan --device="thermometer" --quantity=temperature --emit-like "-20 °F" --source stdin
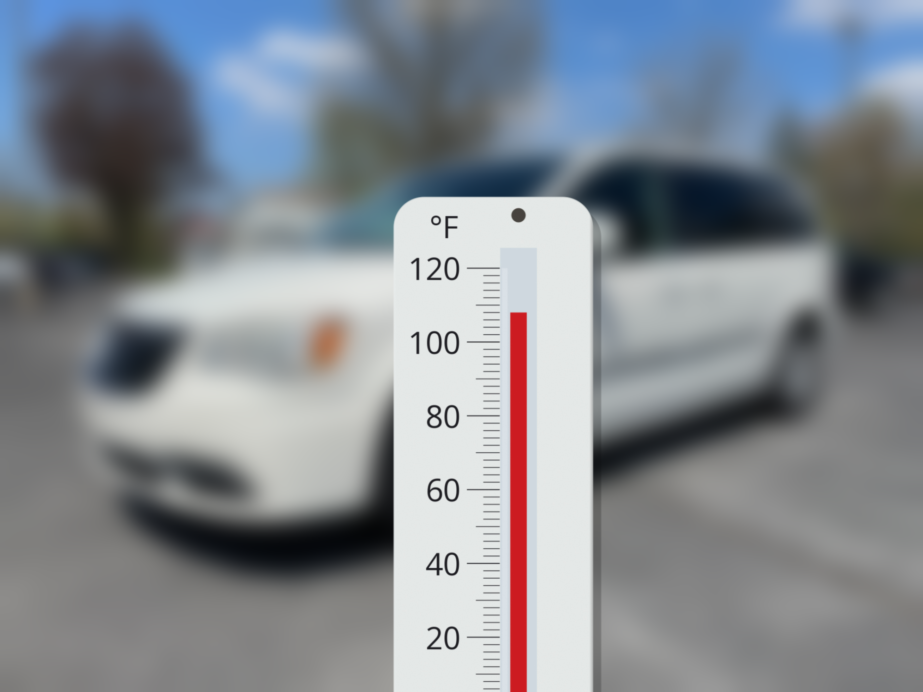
108 °F
